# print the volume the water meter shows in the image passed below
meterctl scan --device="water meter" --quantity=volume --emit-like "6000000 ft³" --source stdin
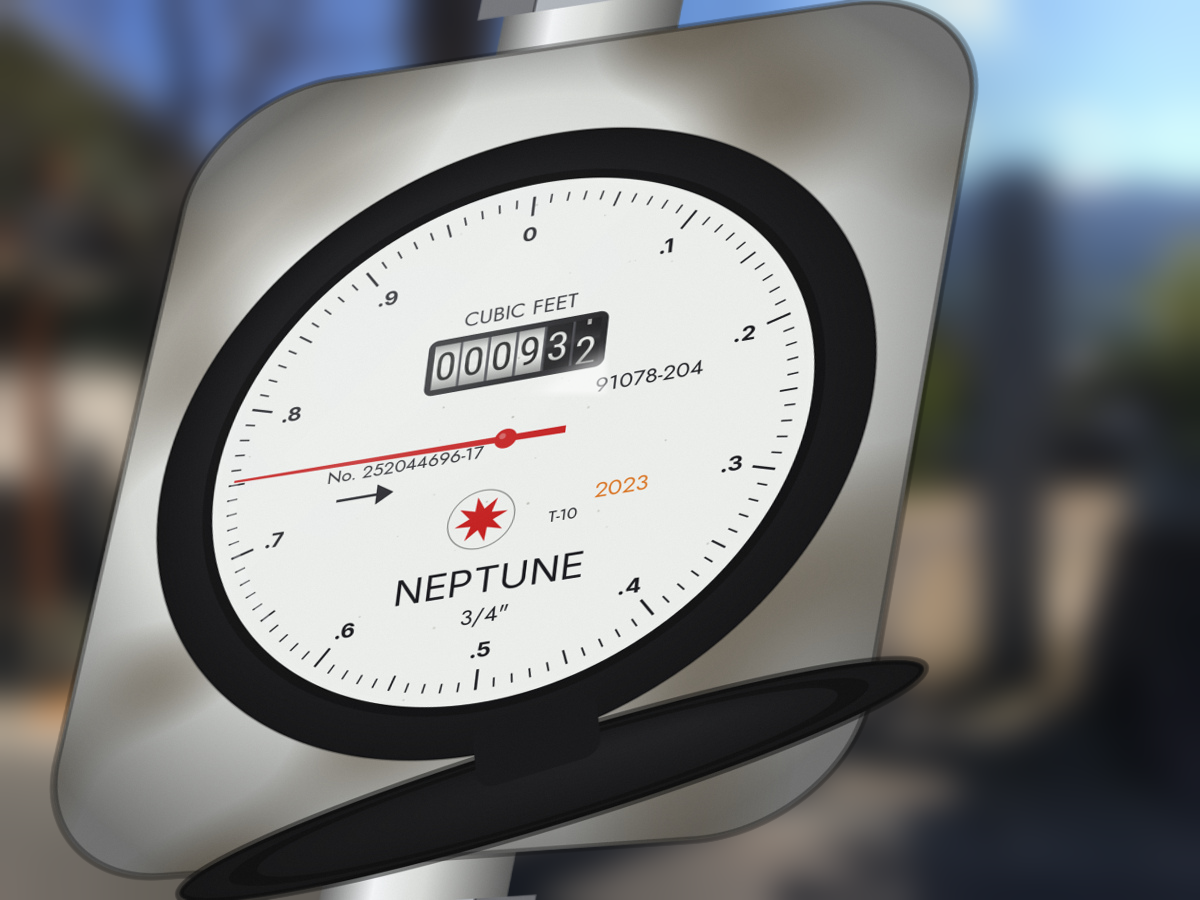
931.75 ft³
